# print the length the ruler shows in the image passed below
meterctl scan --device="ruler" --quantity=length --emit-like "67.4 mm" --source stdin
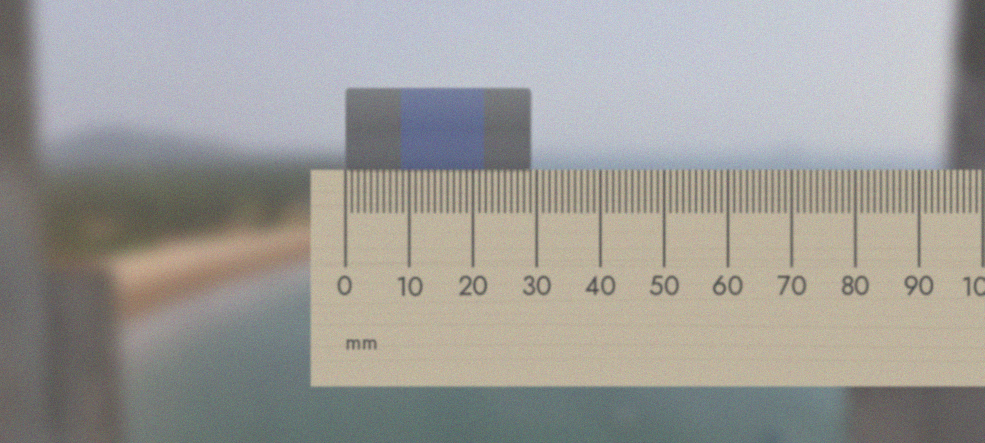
29 mm
